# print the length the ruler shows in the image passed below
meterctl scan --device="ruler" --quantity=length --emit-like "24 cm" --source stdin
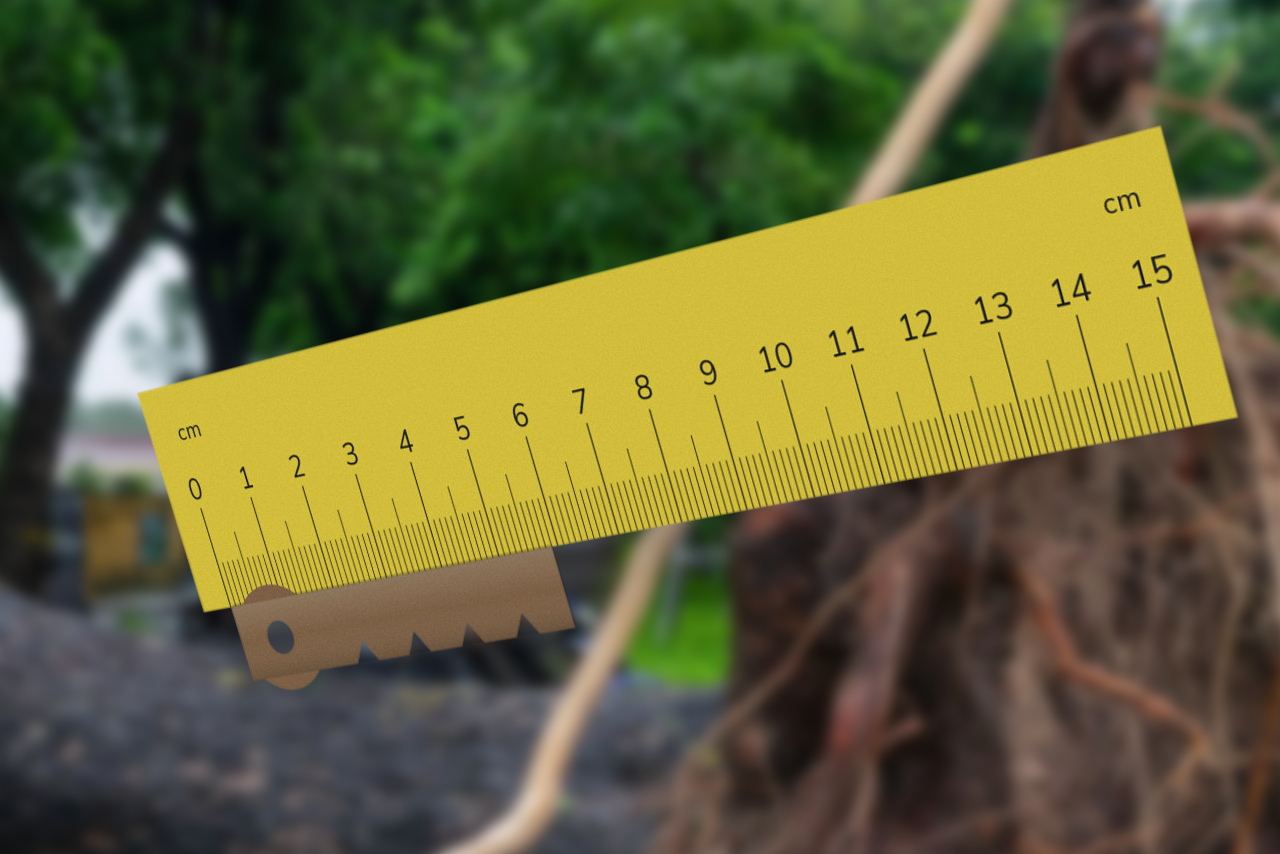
5.9 cm
